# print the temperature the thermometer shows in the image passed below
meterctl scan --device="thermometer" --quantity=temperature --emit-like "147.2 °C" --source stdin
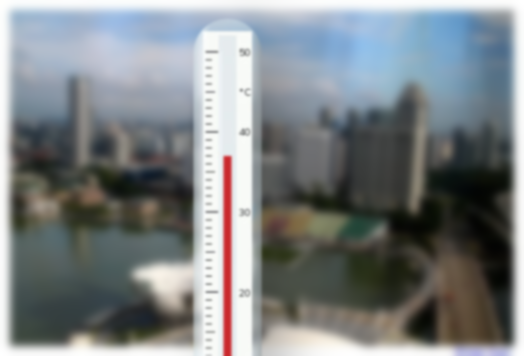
37 °C
